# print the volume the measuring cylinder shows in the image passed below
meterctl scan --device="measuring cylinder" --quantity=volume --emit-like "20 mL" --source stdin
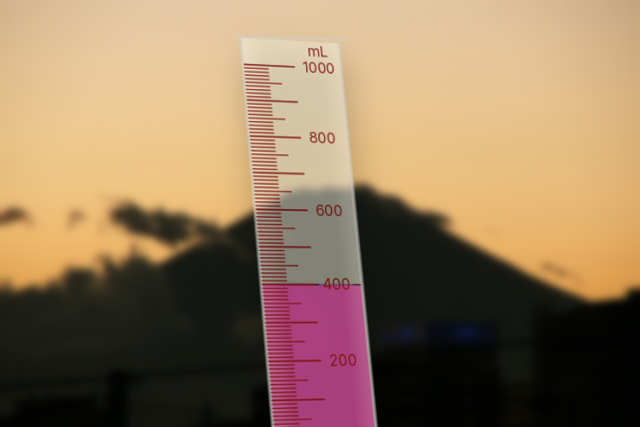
400 mL
